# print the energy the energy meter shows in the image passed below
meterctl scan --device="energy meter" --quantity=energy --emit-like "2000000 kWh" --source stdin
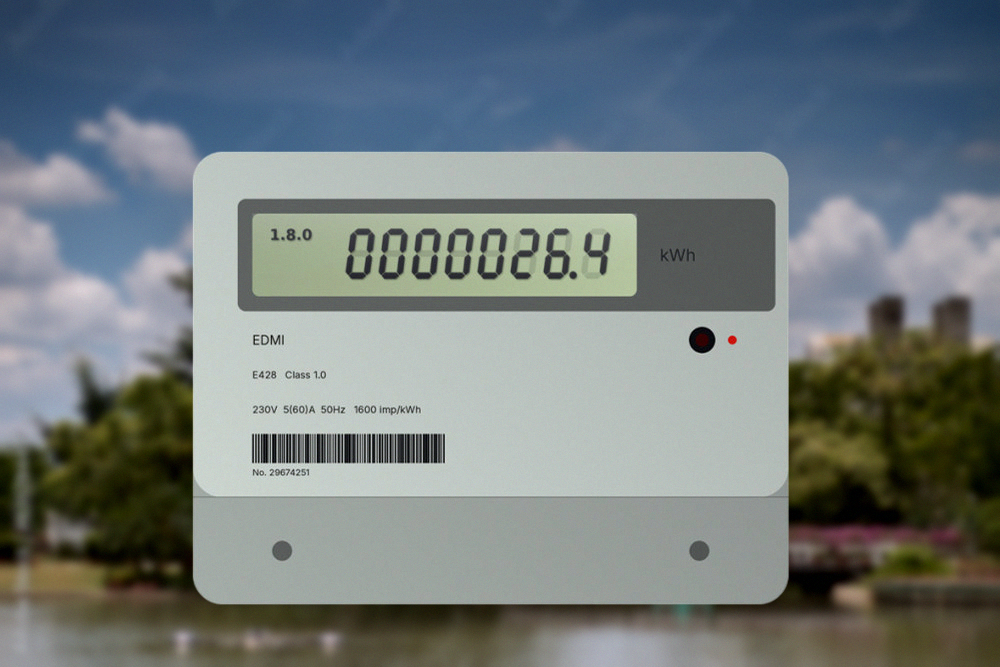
26.4 kWh
